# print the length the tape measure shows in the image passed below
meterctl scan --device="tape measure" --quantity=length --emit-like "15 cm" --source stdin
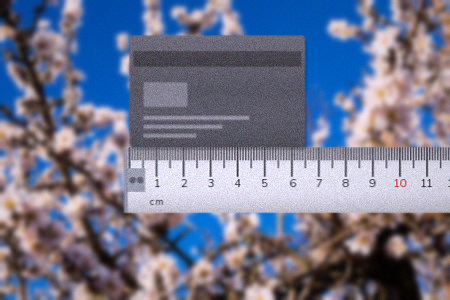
6.5 cm
